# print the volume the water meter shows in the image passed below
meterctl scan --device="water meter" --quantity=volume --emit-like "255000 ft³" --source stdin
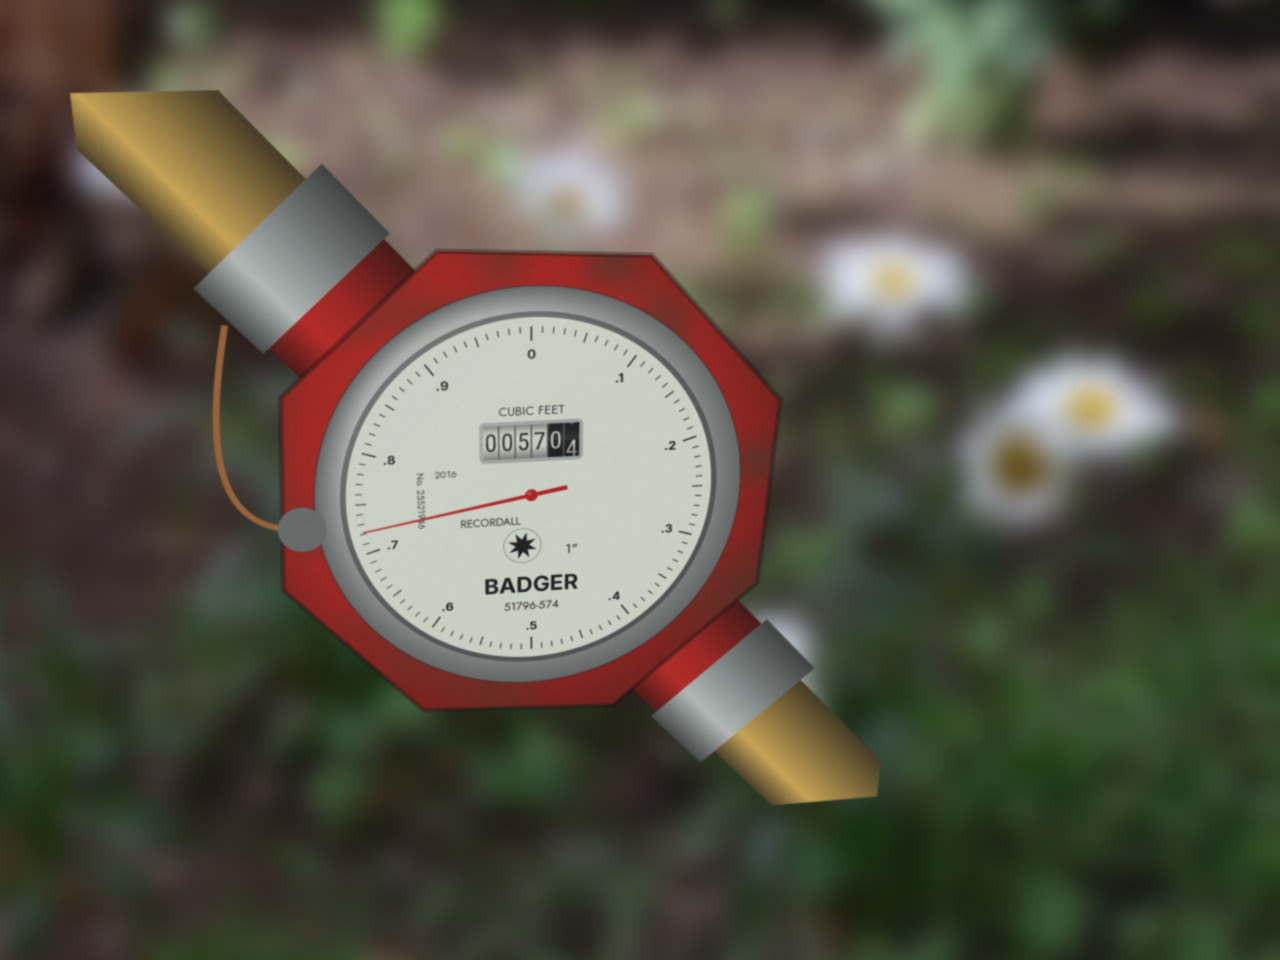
5703.72 ft³
